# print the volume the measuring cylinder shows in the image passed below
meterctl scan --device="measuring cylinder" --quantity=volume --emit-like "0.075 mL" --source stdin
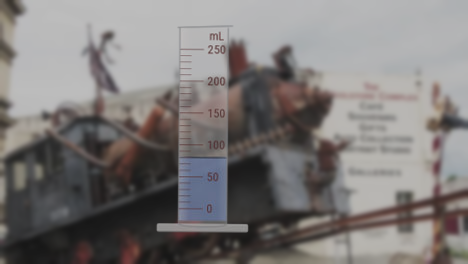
80 mL
